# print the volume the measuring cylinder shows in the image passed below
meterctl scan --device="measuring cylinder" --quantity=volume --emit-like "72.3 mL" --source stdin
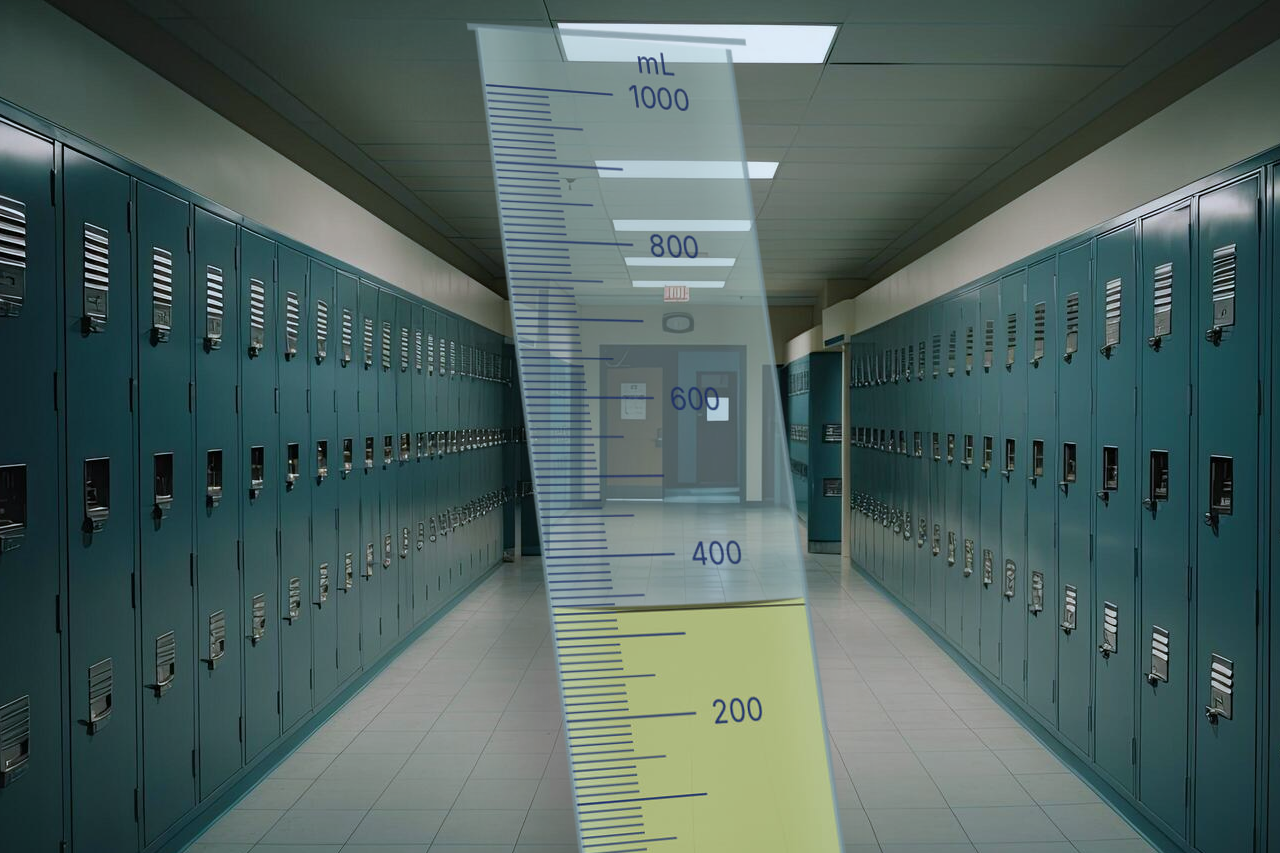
330 mL
